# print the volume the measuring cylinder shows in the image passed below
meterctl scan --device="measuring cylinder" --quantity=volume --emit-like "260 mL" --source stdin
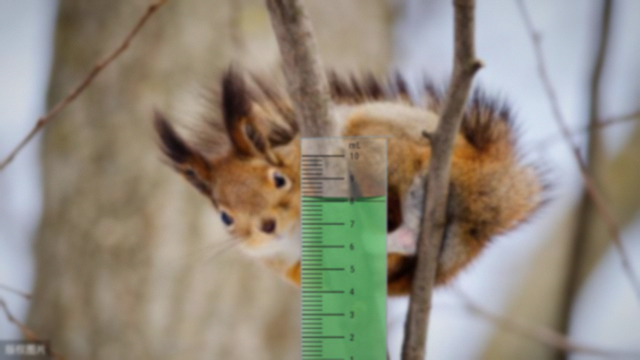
8 mL
